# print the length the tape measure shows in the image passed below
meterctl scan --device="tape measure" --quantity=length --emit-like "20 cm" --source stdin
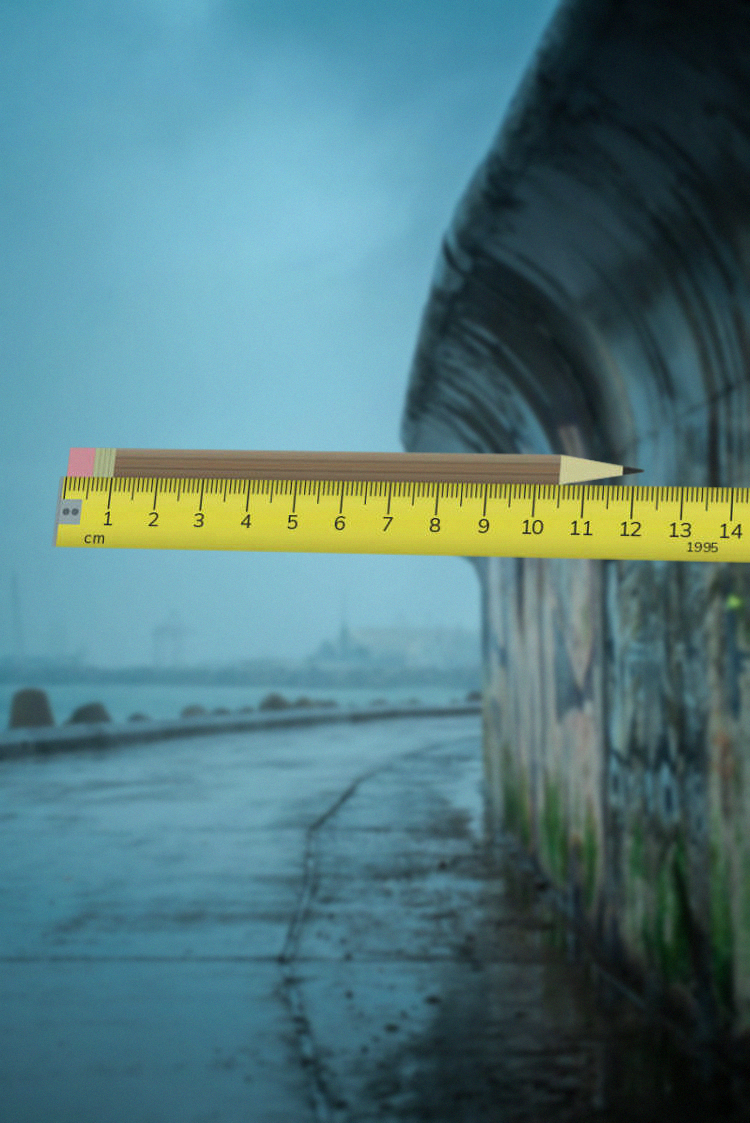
12.2 cm
